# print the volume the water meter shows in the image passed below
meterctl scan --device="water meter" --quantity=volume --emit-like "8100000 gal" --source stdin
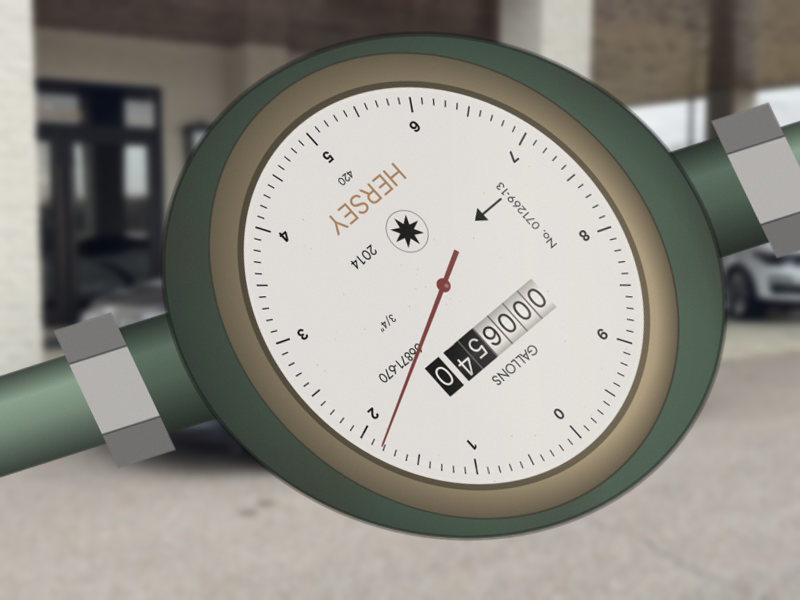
6541.8 gal
